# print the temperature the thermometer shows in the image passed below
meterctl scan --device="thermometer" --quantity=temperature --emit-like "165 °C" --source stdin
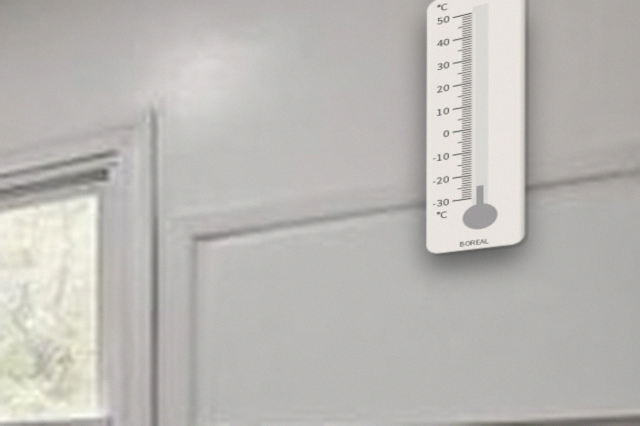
-25 °C
